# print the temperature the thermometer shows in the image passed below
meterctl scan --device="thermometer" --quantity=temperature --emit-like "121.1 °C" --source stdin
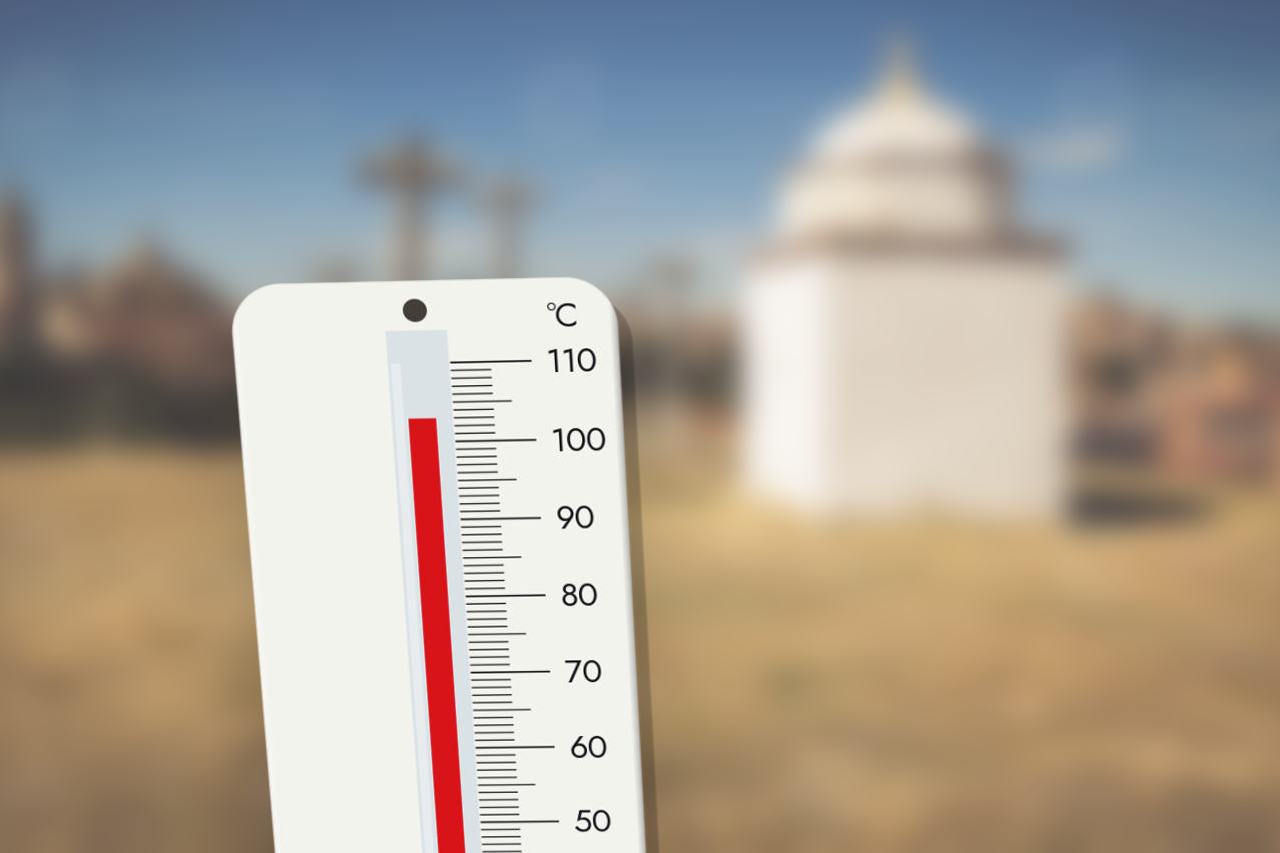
103 °C
